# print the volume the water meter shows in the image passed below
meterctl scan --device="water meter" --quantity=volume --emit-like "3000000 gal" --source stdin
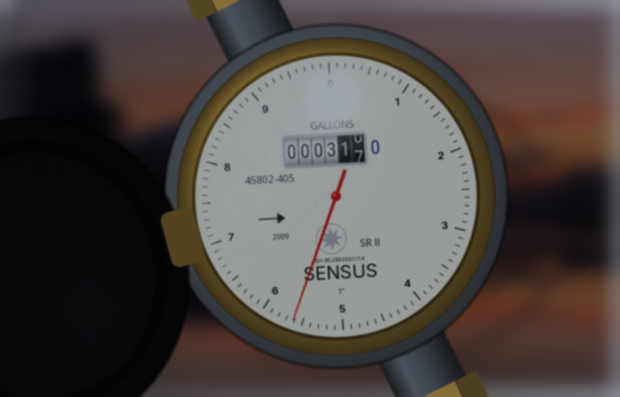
3165.6 gal
